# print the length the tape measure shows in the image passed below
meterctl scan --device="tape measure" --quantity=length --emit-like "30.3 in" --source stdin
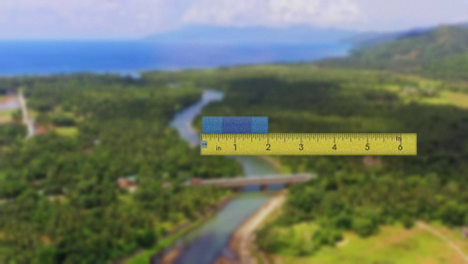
2 in
